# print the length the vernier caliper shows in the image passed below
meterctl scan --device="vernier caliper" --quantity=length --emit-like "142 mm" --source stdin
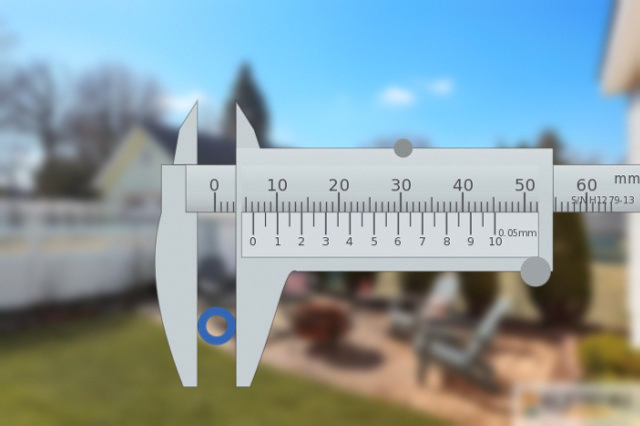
6.2 mm
